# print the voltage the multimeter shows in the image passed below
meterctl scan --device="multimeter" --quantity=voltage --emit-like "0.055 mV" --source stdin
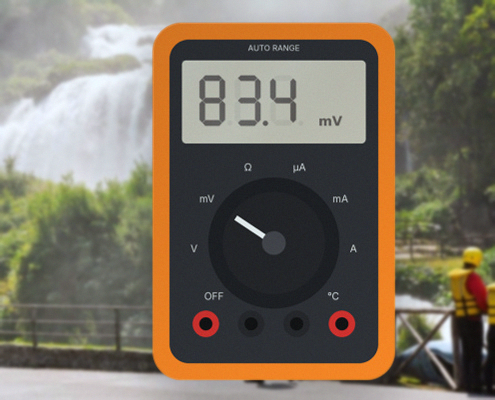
83.4 mV
